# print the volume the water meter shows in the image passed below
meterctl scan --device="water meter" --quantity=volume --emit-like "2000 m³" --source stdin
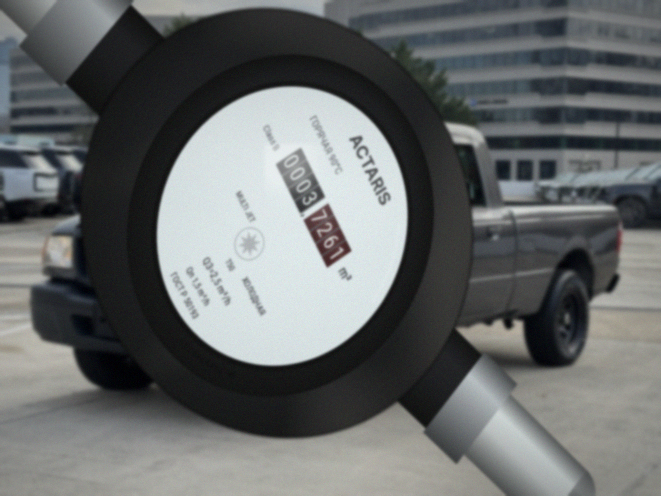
3.7261 m³
